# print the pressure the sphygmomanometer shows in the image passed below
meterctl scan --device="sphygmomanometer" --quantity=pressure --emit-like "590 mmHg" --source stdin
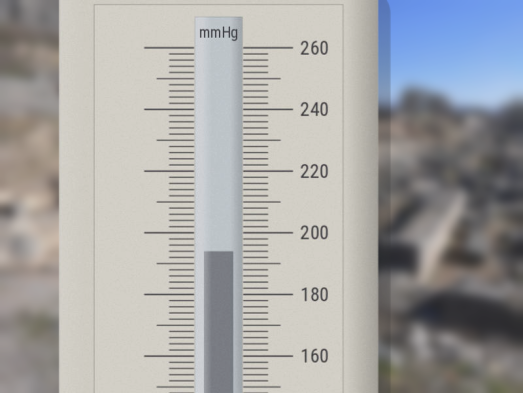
194 mmHg
